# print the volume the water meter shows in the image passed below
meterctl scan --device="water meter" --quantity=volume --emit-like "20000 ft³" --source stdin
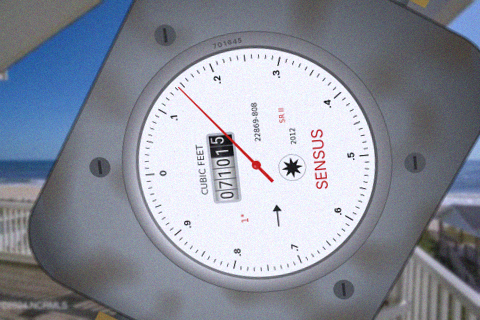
71015.14 ft³
